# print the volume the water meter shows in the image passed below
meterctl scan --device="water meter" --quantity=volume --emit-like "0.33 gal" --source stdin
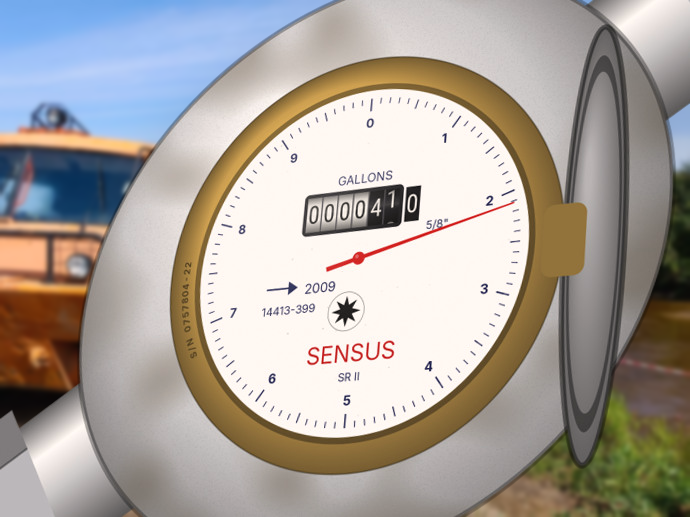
412.1 gal
